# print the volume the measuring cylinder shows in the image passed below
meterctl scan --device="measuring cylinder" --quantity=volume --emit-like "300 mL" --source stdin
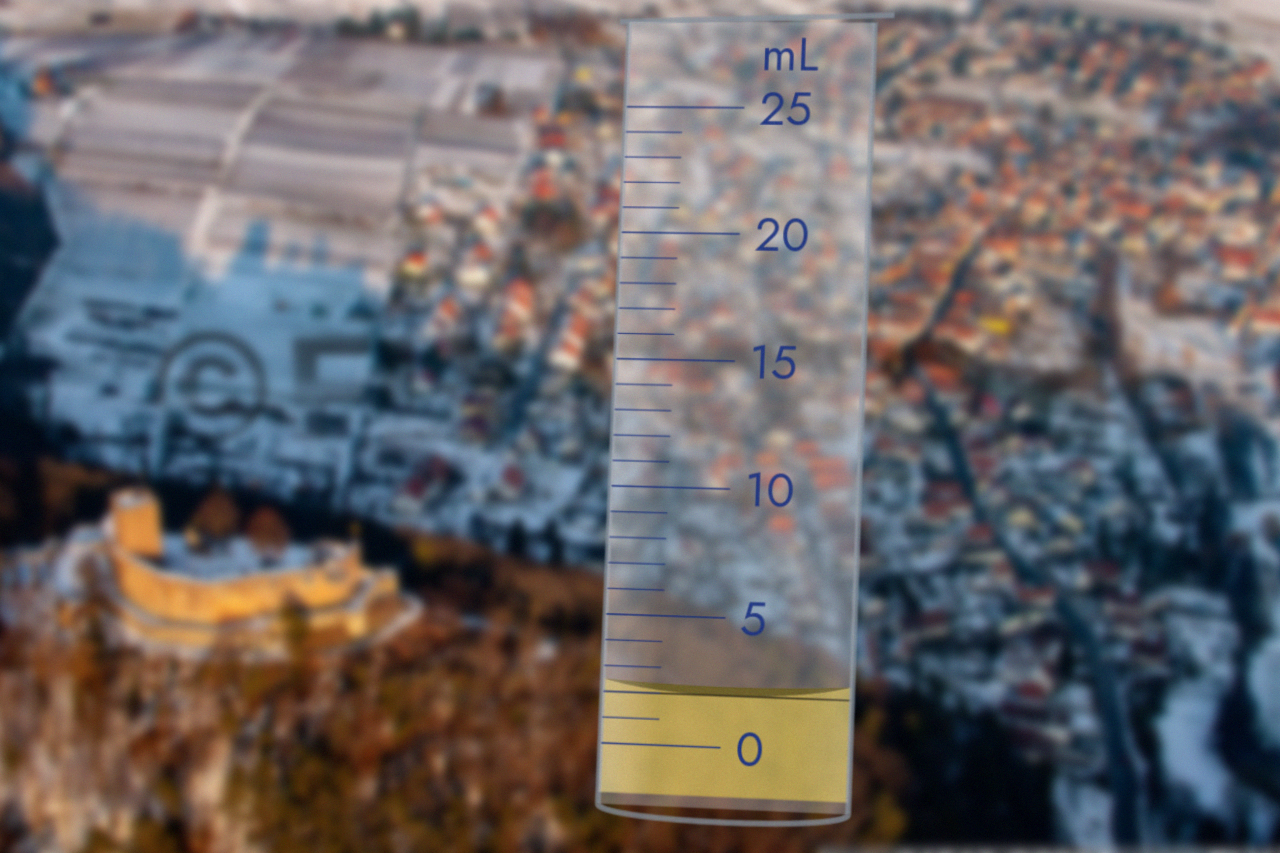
2 mL
